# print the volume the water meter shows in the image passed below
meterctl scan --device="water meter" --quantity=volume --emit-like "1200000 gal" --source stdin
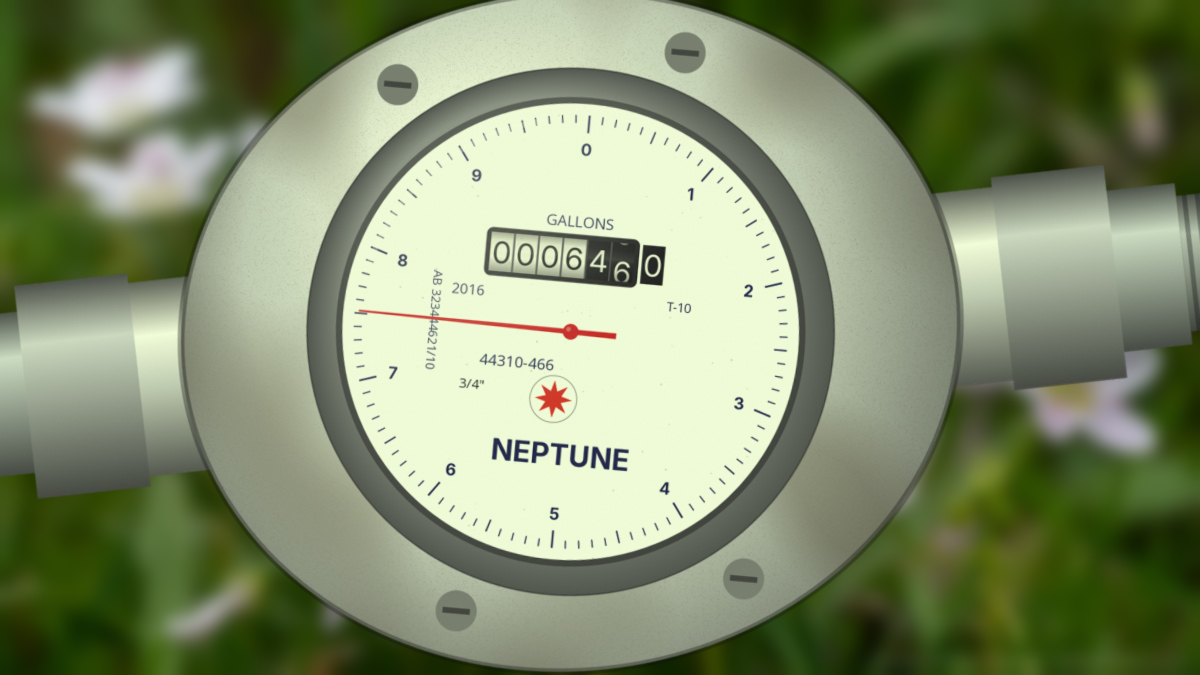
6457.5 gal
